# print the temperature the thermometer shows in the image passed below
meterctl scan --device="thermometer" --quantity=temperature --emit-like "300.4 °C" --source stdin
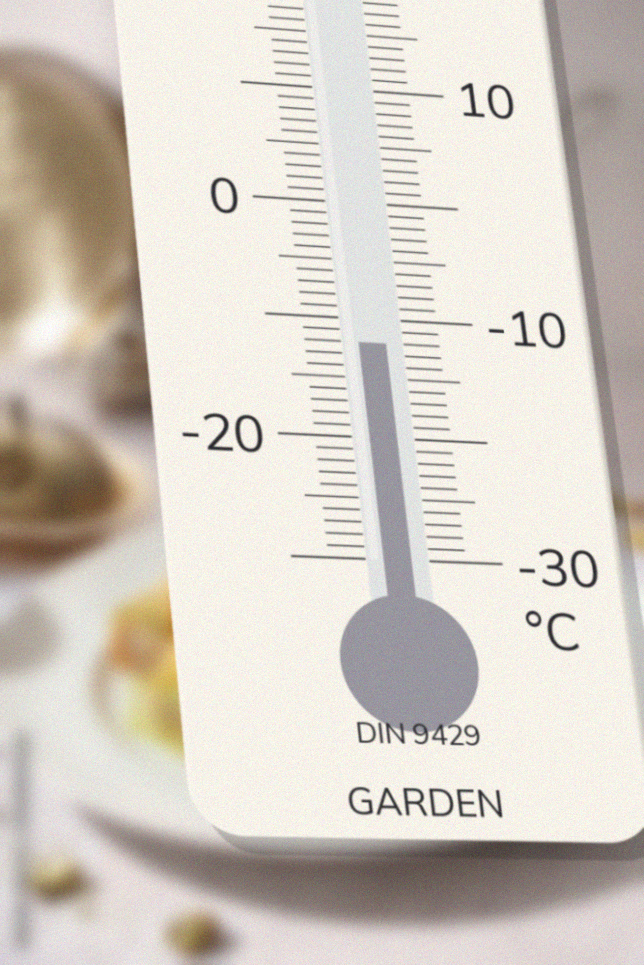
-12 °C
